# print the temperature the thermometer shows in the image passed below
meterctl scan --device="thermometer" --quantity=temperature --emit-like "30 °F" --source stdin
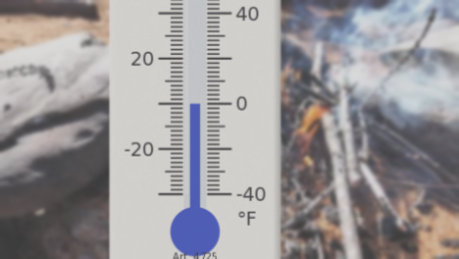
0 °F
